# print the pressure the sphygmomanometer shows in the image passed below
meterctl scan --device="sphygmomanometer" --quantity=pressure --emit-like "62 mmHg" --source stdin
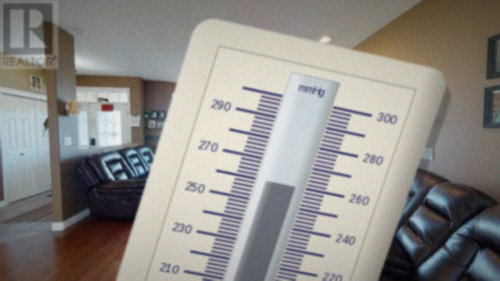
260 mmHg
